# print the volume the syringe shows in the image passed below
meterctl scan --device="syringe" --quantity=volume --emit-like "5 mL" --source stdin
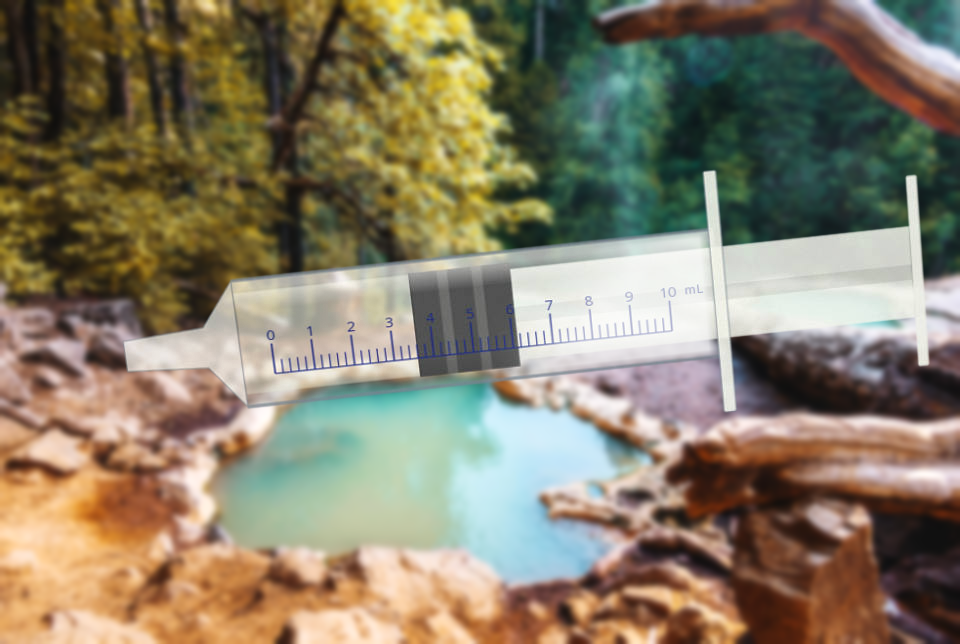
3.6 mL
